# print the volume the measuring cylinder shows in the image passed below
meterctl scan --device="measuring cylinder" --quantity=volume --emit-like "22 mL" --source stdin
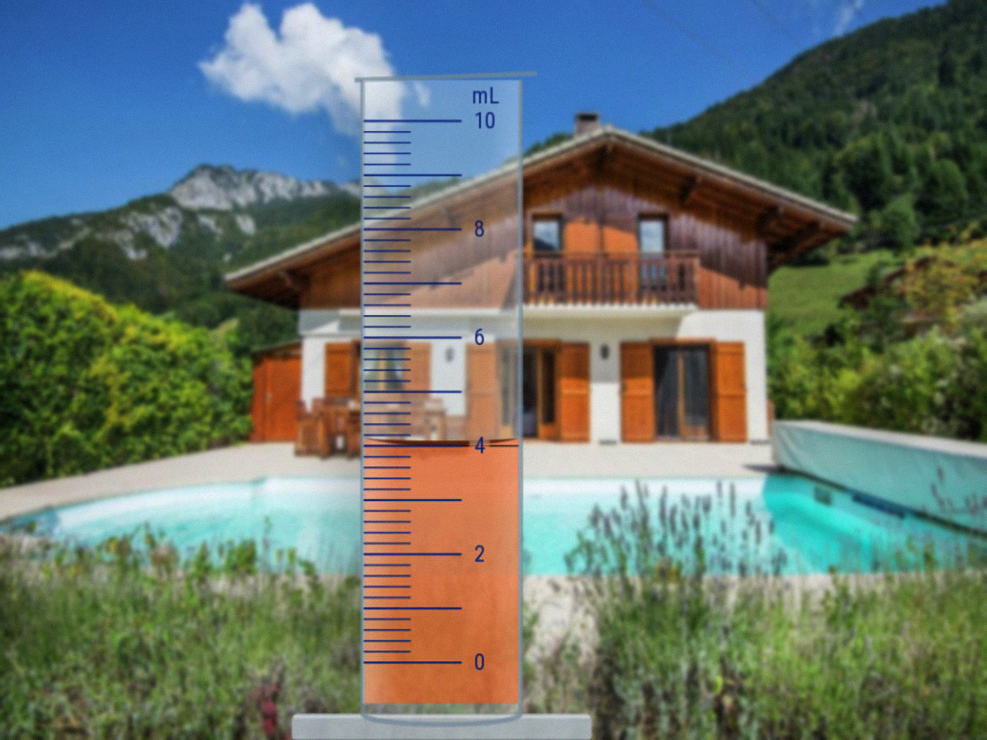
4 mL
